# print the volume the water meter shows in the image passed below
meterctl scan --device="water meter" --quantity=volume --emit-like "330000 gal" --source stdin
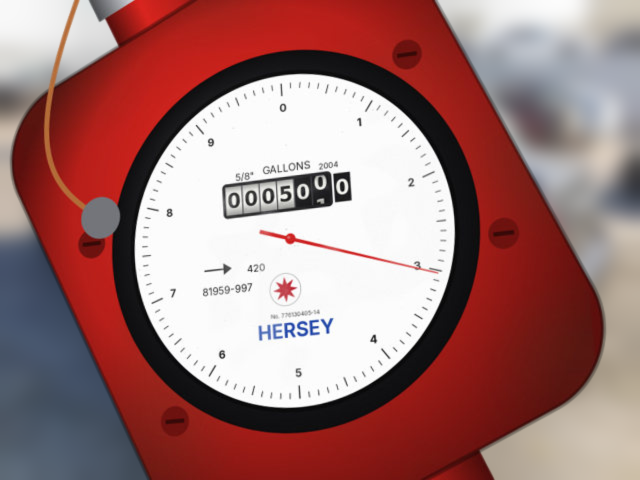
5003.0 gal
